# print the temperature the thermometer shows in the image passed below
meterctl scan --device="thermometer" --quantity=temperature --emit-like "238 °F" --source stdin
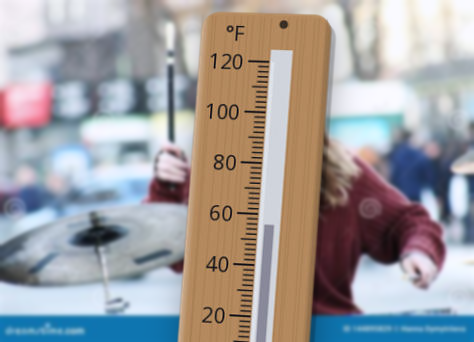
56 °F
